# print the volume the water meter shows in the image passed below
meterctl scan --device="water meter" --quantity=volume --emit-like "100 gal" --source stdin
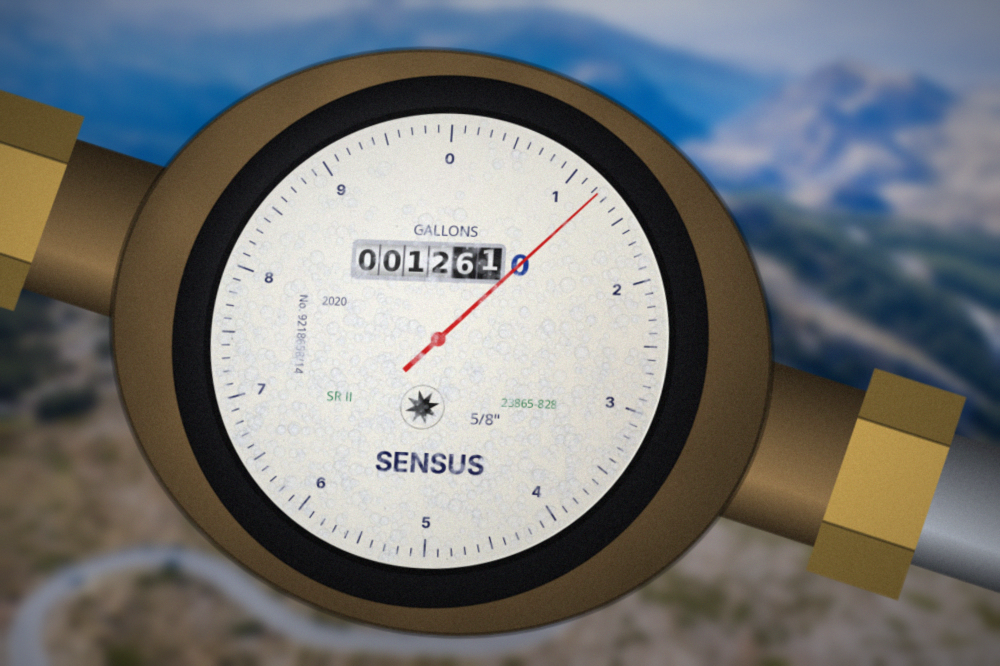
12611.2 gal
